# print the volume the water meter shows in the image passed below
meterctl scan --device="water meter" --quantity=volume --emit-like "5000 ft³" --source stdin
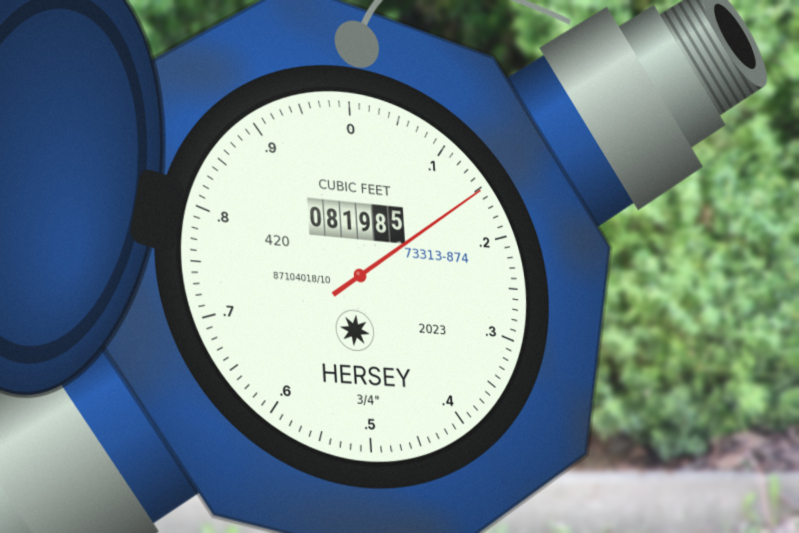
81985.15 ft³
